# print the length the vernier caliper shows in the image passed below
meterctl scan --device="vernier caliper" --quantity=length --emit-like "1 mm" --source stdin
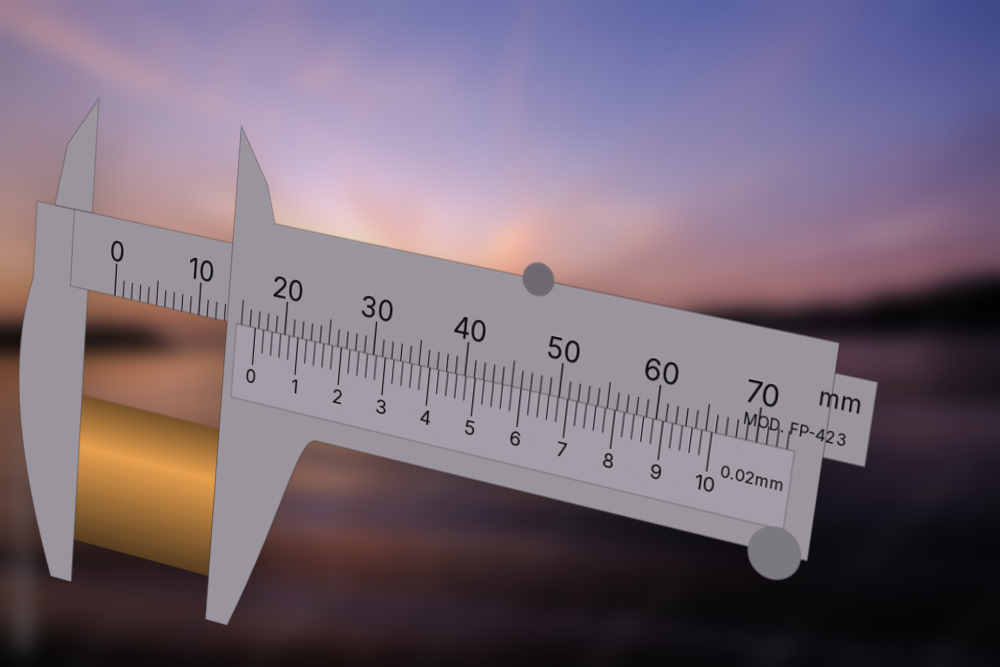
16.6 mm
